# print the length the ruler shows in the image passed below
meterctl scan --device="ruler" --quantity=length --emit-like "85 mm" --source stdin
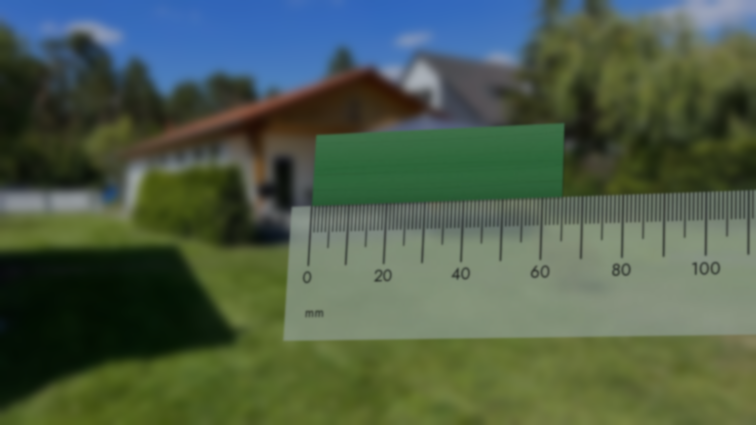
65 mm
